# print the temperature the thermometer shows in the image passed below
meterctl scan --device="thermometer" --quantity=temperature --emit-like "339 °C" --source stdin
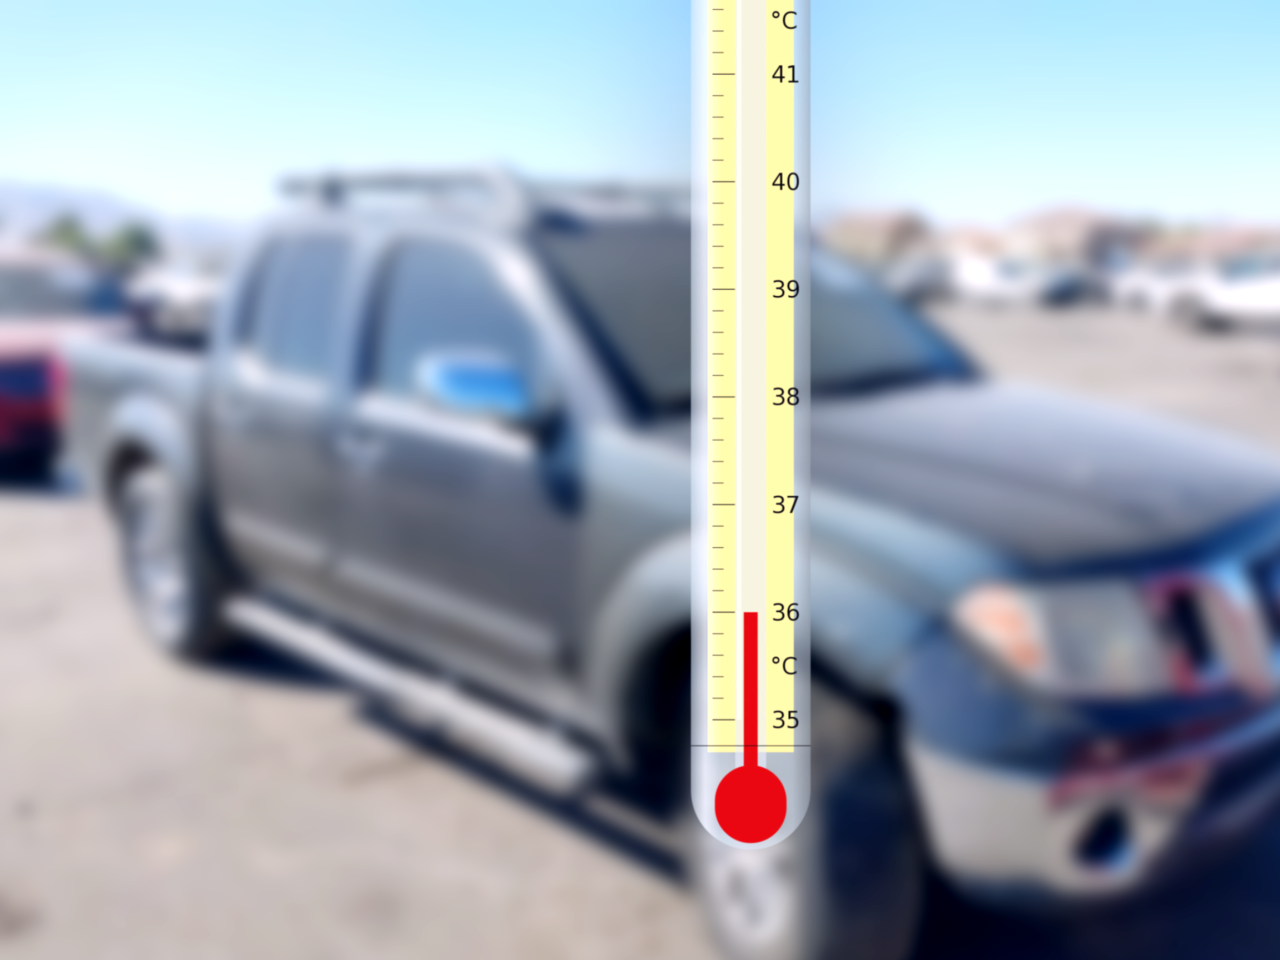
36 °C
